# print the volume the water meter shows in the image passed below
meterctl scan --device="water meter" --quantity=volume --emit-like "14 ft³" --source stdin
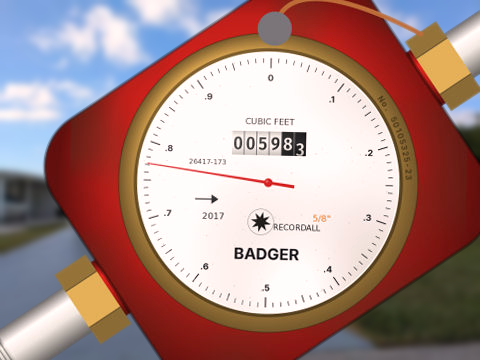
5982.77 ft³
